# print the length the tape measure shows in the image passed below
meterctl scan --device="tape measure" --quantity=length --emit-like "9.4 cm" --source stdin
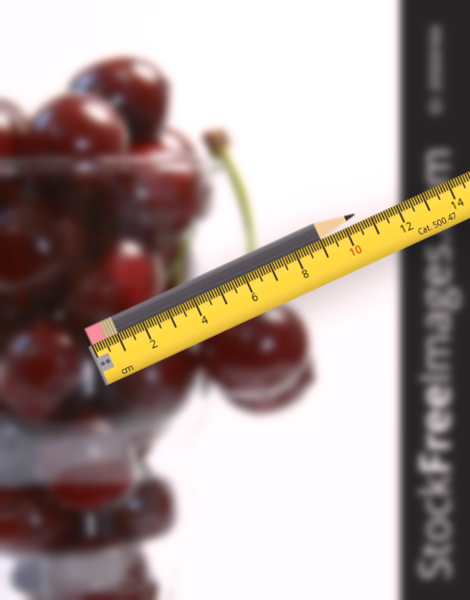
10.5 cm
